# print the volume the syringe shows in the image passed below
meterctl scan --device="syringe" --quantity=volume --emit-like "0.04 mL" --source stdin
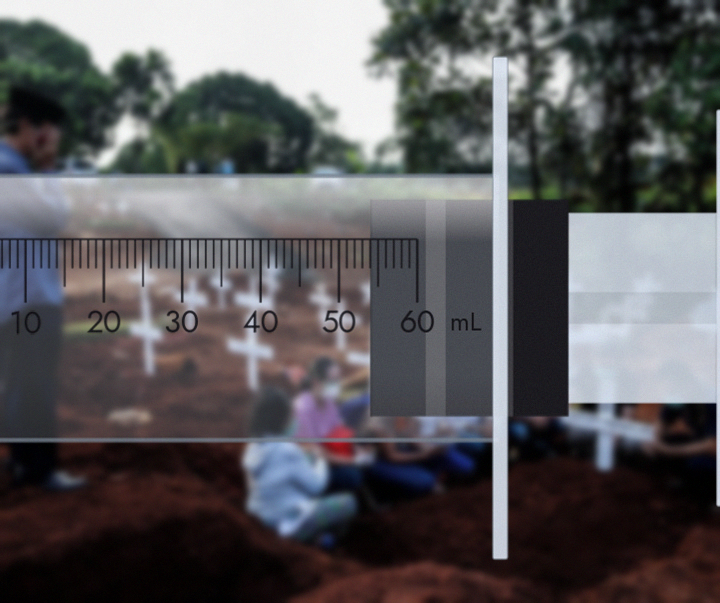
54 mL
